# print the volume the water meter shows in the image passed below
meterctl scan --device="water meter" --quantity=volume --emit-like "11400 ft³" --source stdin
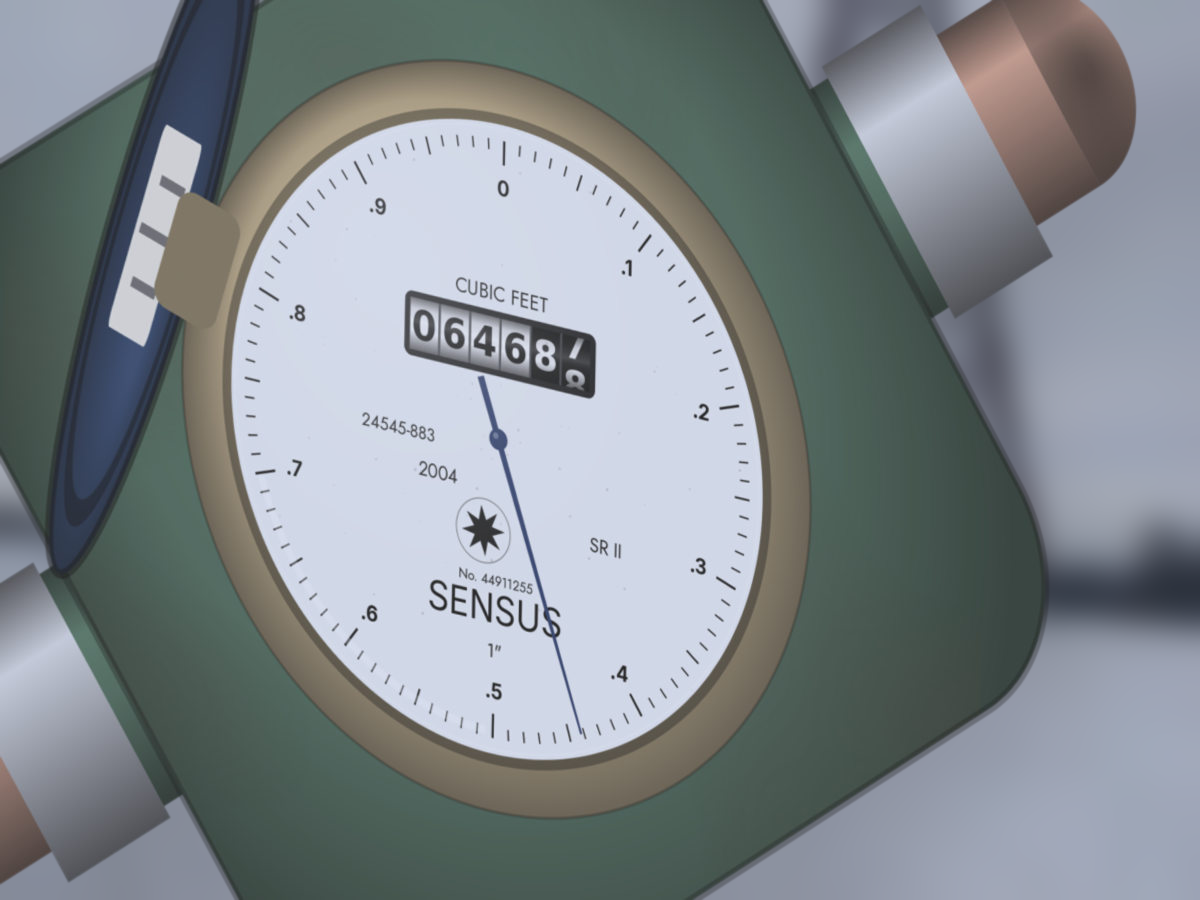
64687.44 ft³
